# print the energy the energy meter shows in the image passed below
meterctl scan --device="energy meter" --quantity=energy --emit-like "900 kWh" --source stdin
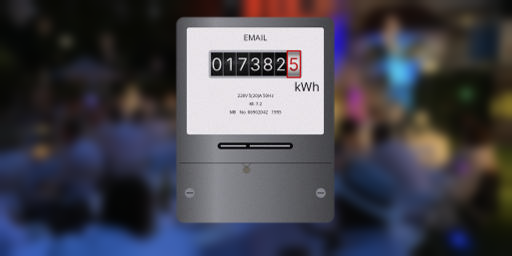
17382.5 kWh
